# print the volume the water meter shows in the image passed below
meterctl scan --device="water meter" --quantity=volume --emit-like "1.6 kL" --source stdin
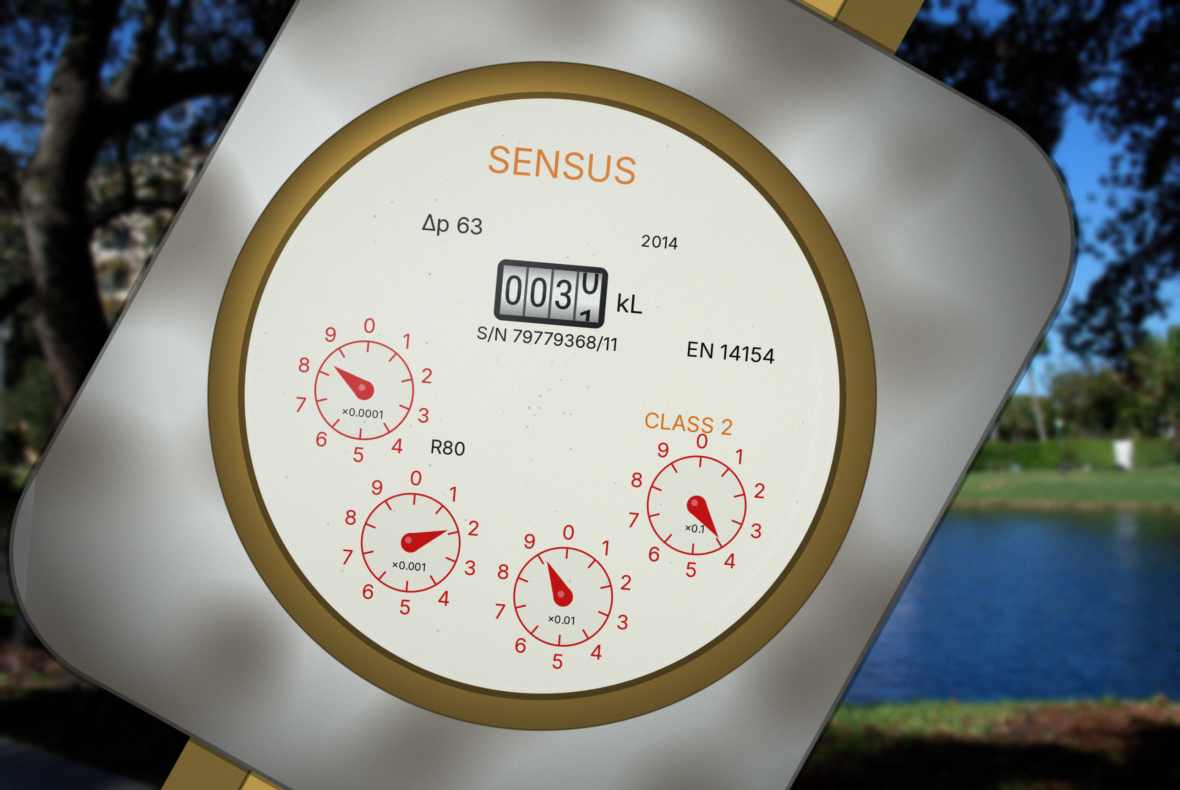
30.3918 kL
